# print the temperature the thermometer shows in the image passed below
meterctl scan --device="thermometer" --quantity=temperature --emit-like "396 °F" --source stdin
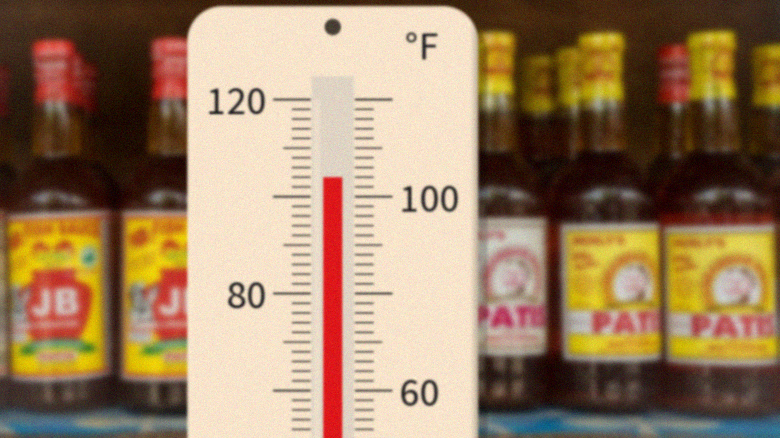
104 °F
